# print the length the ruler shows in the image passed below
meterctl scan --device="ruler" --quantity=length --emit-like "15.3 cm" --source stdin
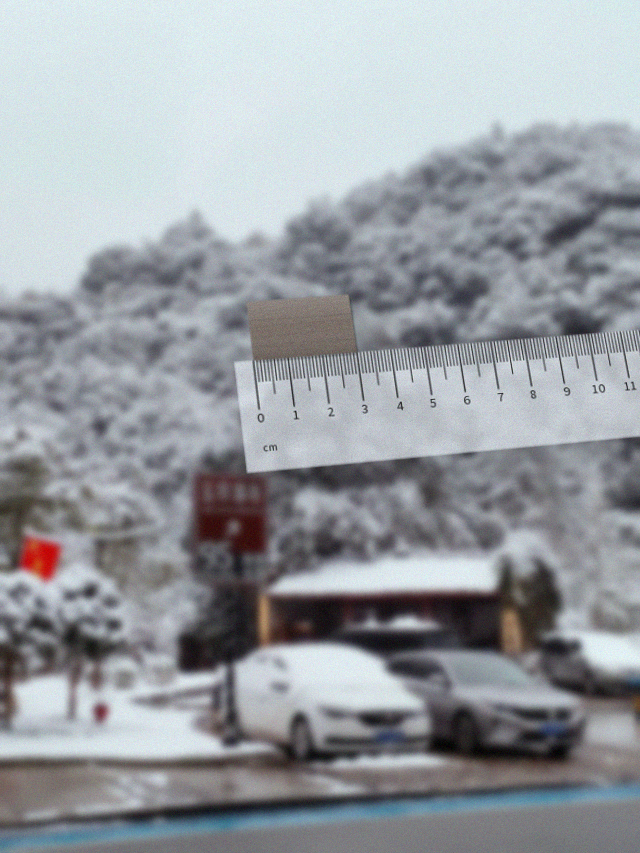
3 cm
